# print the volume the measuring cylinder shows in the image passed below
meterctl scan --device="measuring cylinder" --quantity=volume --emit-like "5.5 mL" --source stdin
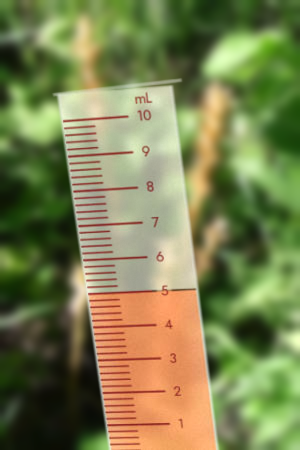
5 mL
